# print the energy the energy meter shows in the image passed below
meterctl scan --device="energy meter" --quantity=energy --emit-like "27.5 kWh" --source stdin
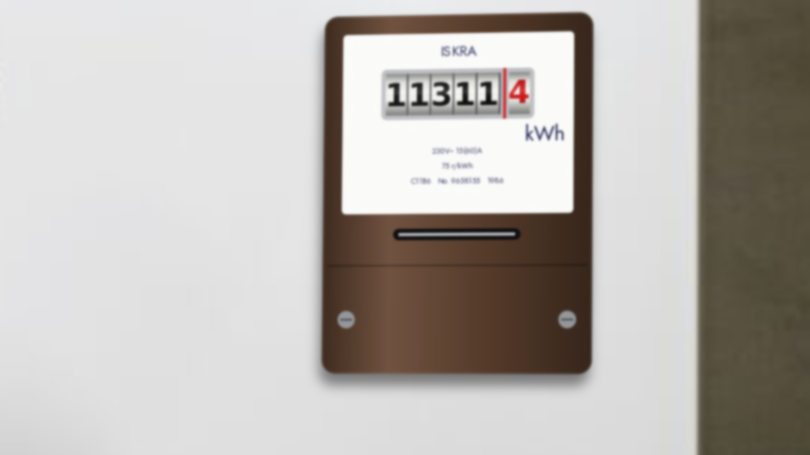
11311.4 kWh
